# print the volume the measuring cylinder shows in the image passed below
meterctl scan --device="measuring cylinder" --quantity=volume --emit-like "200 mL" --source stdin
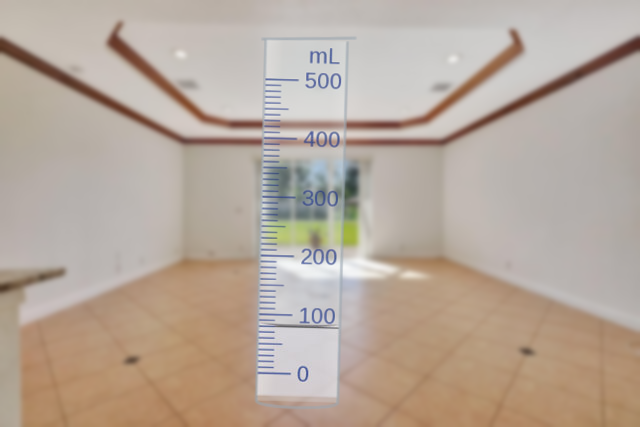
80 mL
